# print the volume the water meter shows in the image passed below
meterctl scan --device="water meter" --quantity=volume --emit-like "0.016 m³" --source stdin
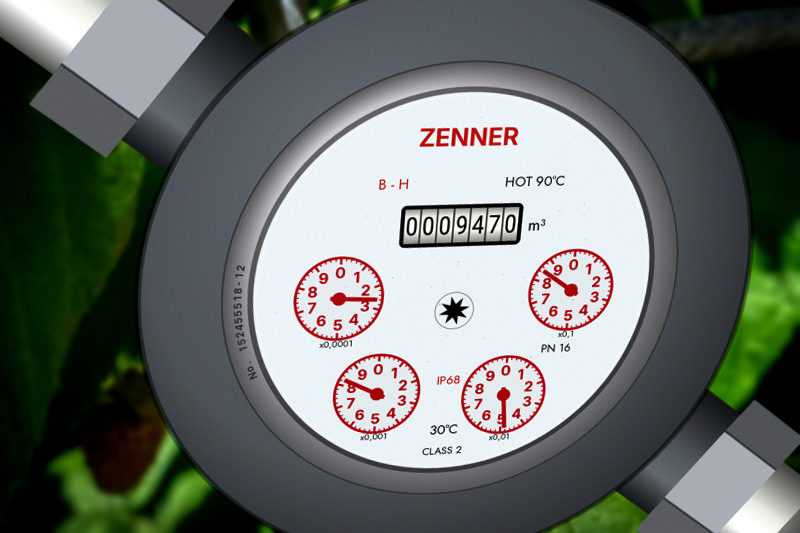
9470.8482 m³
